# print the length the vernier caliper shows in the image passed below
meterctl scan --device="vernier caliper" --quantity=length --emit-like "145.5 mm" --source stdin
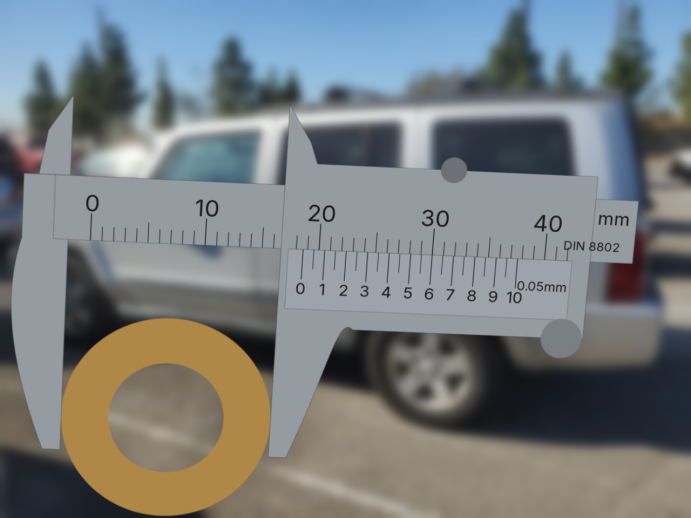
18.6 mm
